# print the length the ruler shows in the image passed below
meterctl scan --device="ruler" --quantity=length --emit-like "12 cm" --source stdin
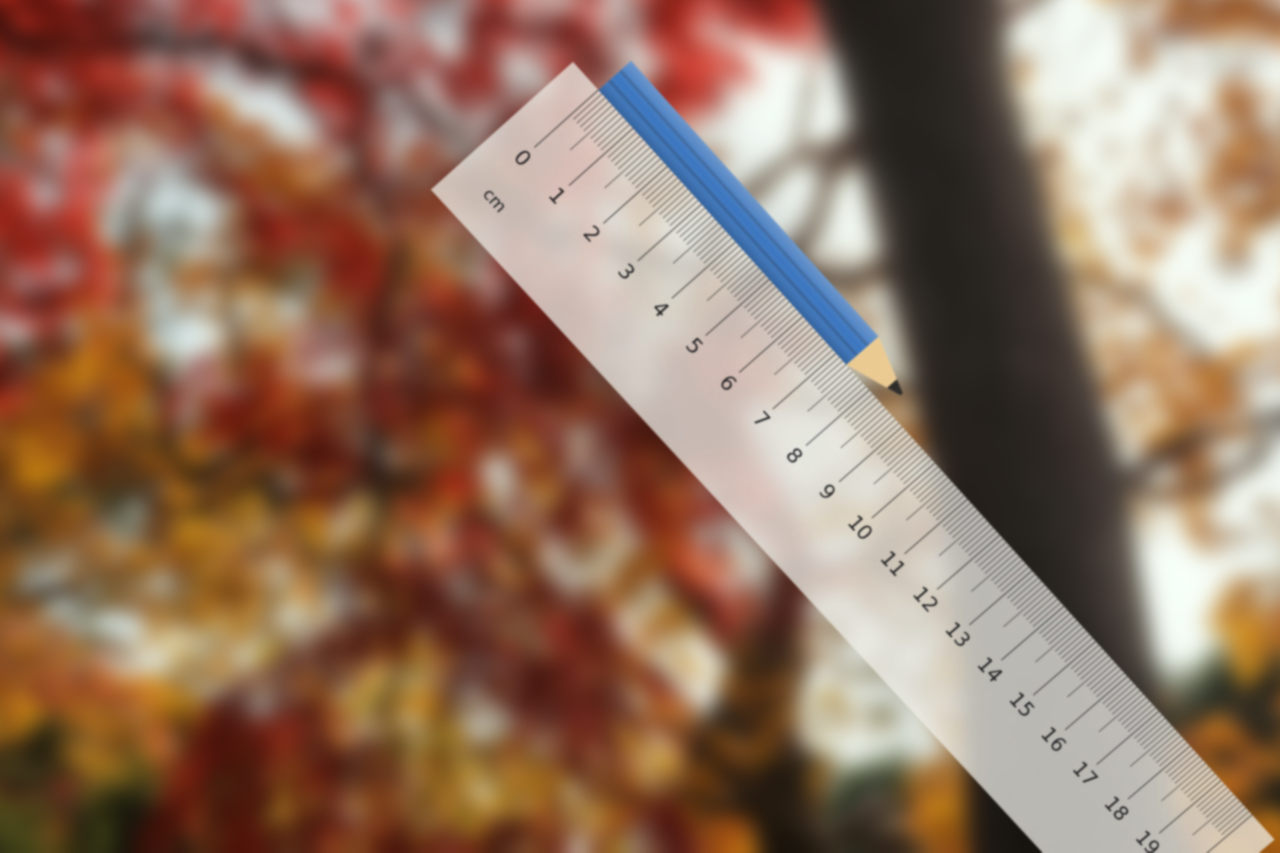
8.5 cm
